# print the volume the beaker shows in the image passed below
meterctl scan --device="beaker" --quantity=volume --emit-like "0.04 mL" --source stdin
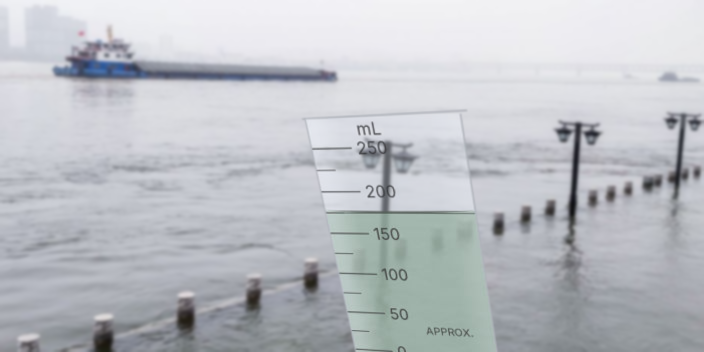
175 mL
